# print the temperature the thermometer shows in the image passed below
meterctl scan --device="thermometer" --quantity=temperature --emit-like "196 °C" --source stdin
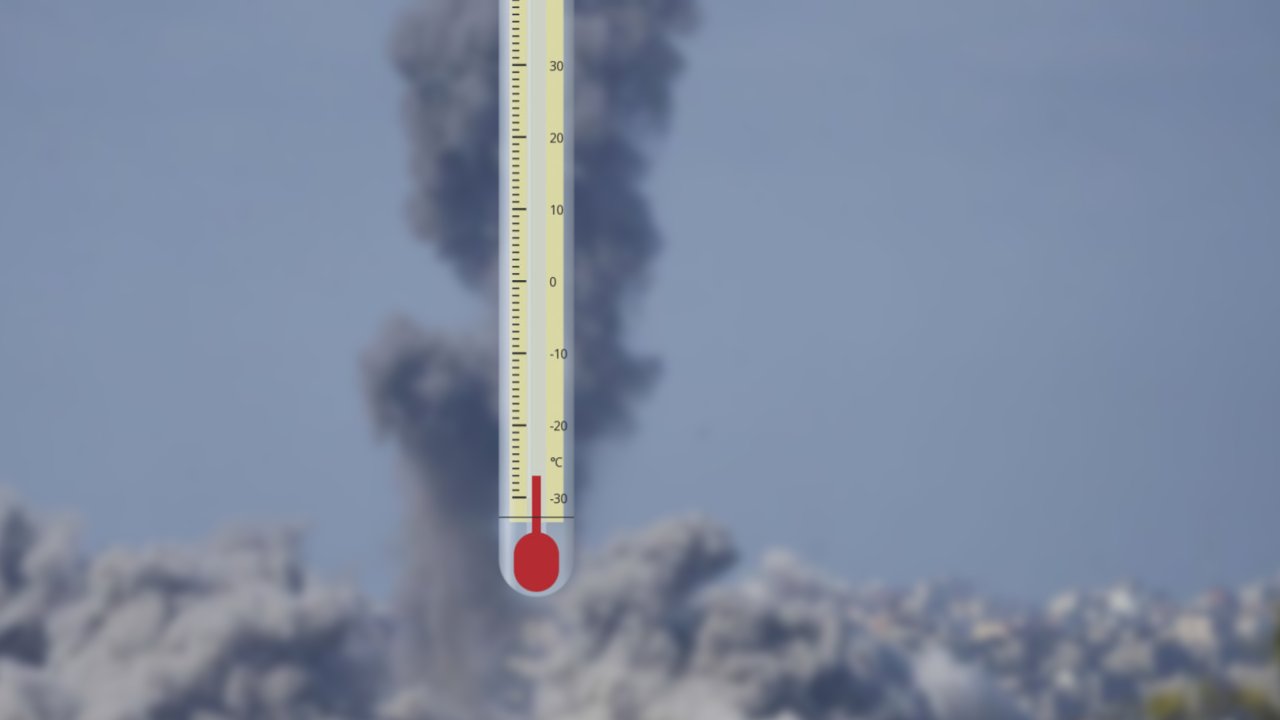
-27 °C
